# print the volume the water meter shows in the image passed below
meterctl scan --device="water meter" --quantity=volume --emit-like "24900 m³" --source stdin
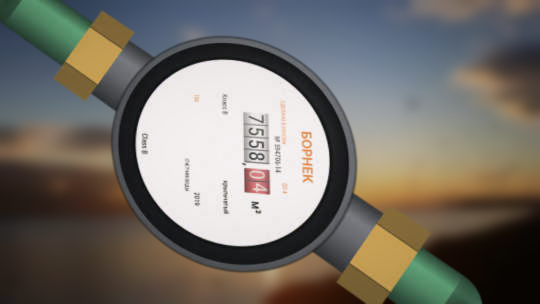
7558.04 m³
